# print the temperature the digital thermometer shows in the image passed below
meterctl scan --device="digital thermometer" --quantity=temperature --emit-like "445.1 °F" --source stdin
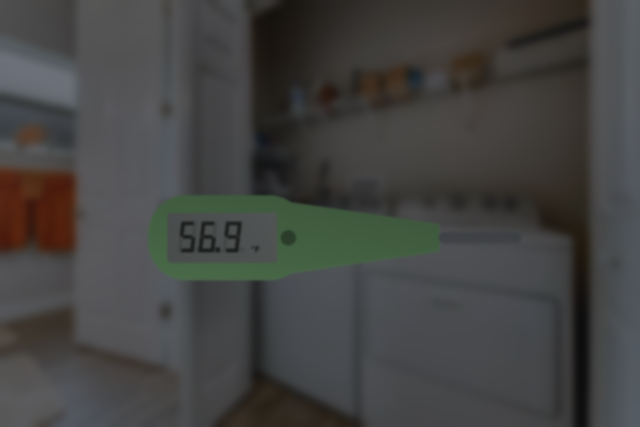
56.9 °F
